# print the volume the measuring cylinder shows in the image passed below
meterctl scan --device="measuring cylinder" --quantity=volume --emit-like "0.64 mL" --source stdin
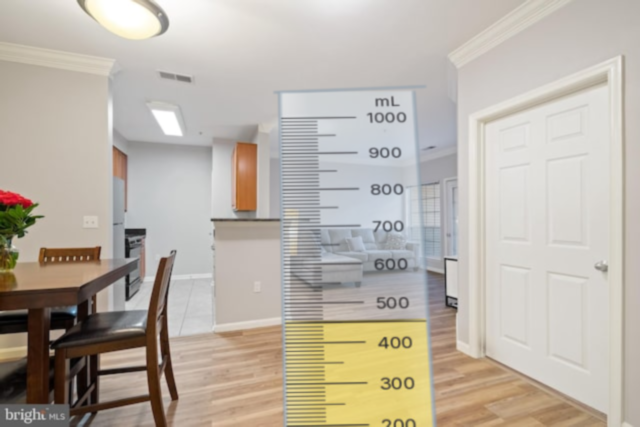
450 mL
